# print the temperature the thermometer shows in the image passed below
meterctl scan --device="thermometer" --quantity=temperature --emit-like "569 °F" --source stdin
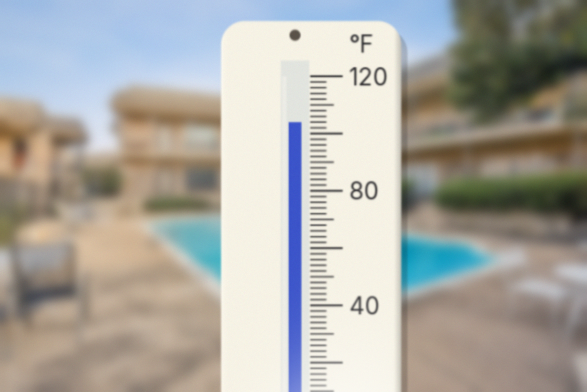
104 °F
